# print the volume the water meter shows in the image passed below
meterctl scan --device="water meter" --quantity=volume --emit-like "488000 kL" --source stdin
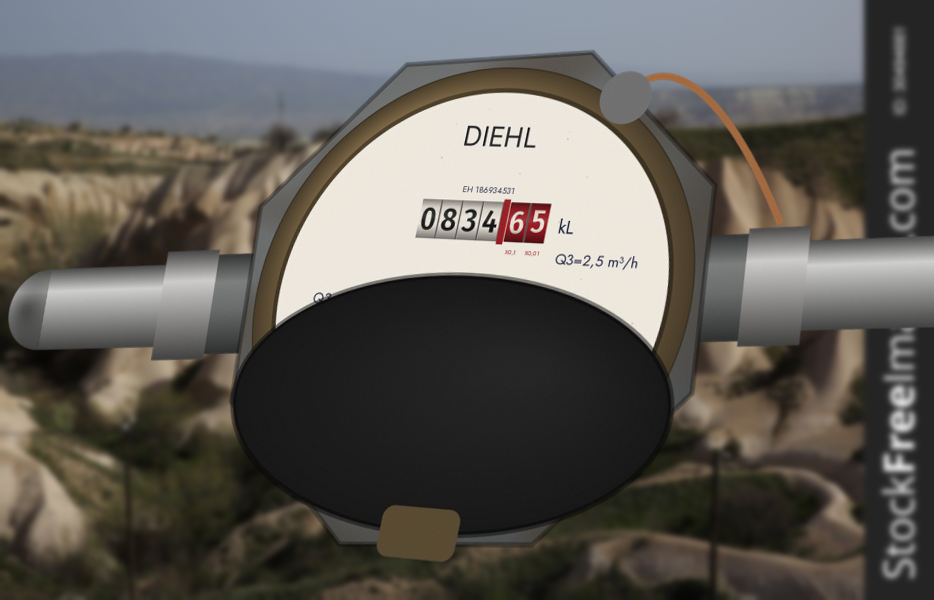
834.65 kL
